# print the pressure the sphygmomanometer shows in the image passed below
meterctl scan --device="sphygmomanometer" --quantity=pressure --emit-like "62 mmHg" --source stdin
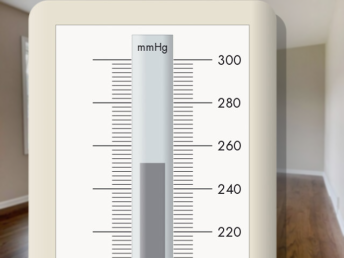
252 mmHg
